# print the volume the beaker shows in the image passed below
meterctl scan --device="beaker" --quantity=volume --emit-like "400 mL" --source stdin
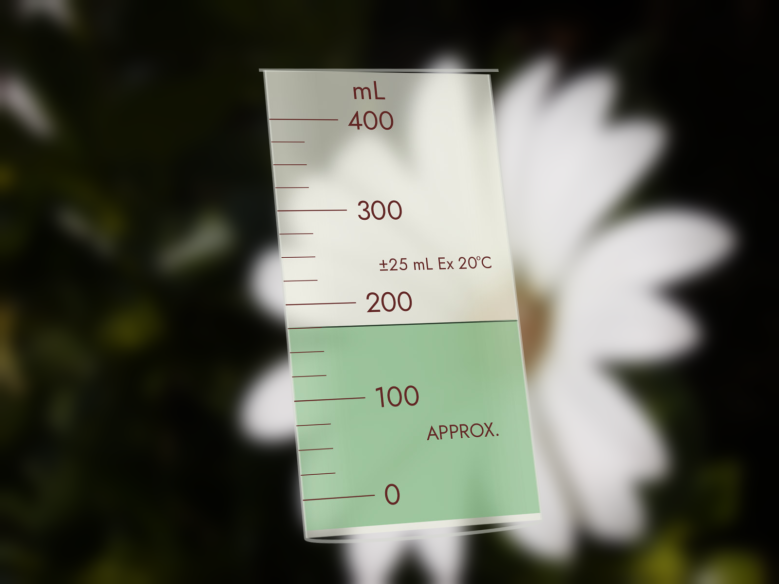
175 mL
